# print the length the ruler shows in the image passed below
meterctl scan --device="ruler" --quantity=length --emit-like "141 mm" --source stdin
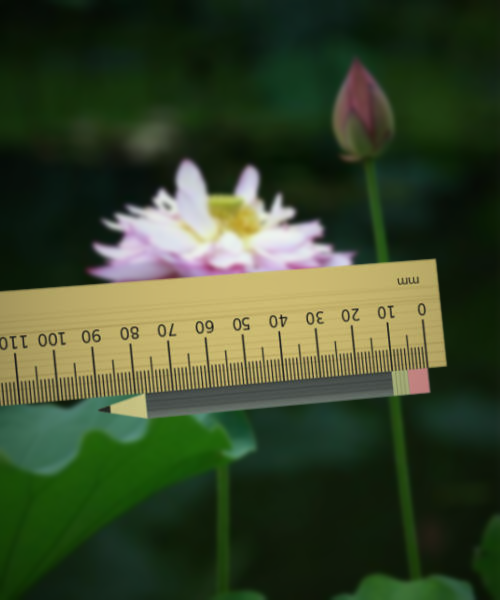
90 mm
